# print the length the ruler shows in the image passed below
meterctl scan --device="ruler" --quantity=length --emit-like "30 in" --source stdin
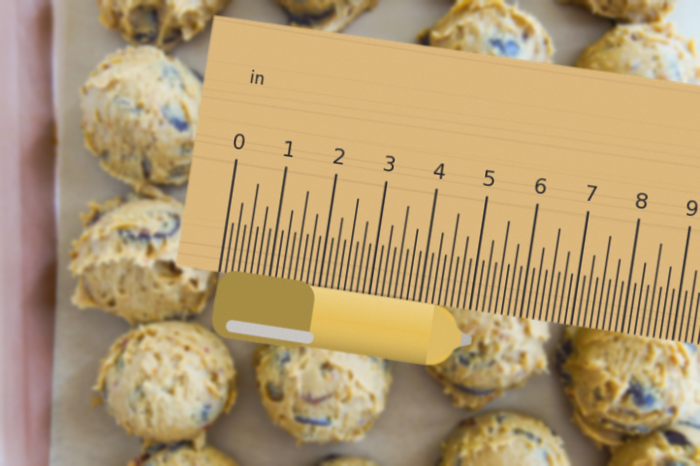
5.125 in
